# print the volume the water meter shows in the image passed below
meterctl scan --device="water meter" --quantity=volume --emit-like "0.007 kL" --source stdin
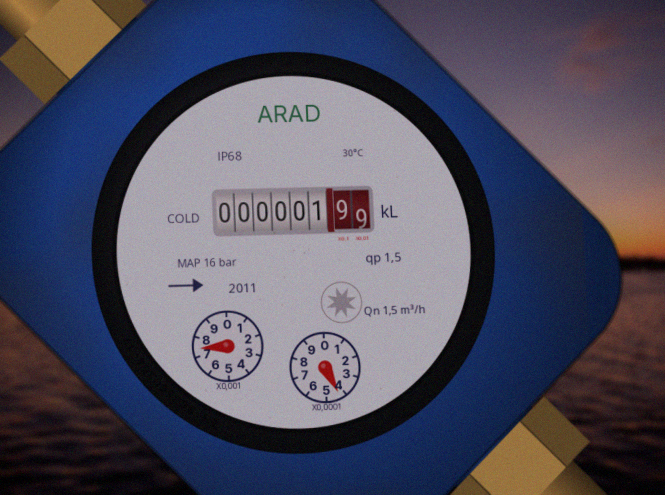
1.9874 kL
